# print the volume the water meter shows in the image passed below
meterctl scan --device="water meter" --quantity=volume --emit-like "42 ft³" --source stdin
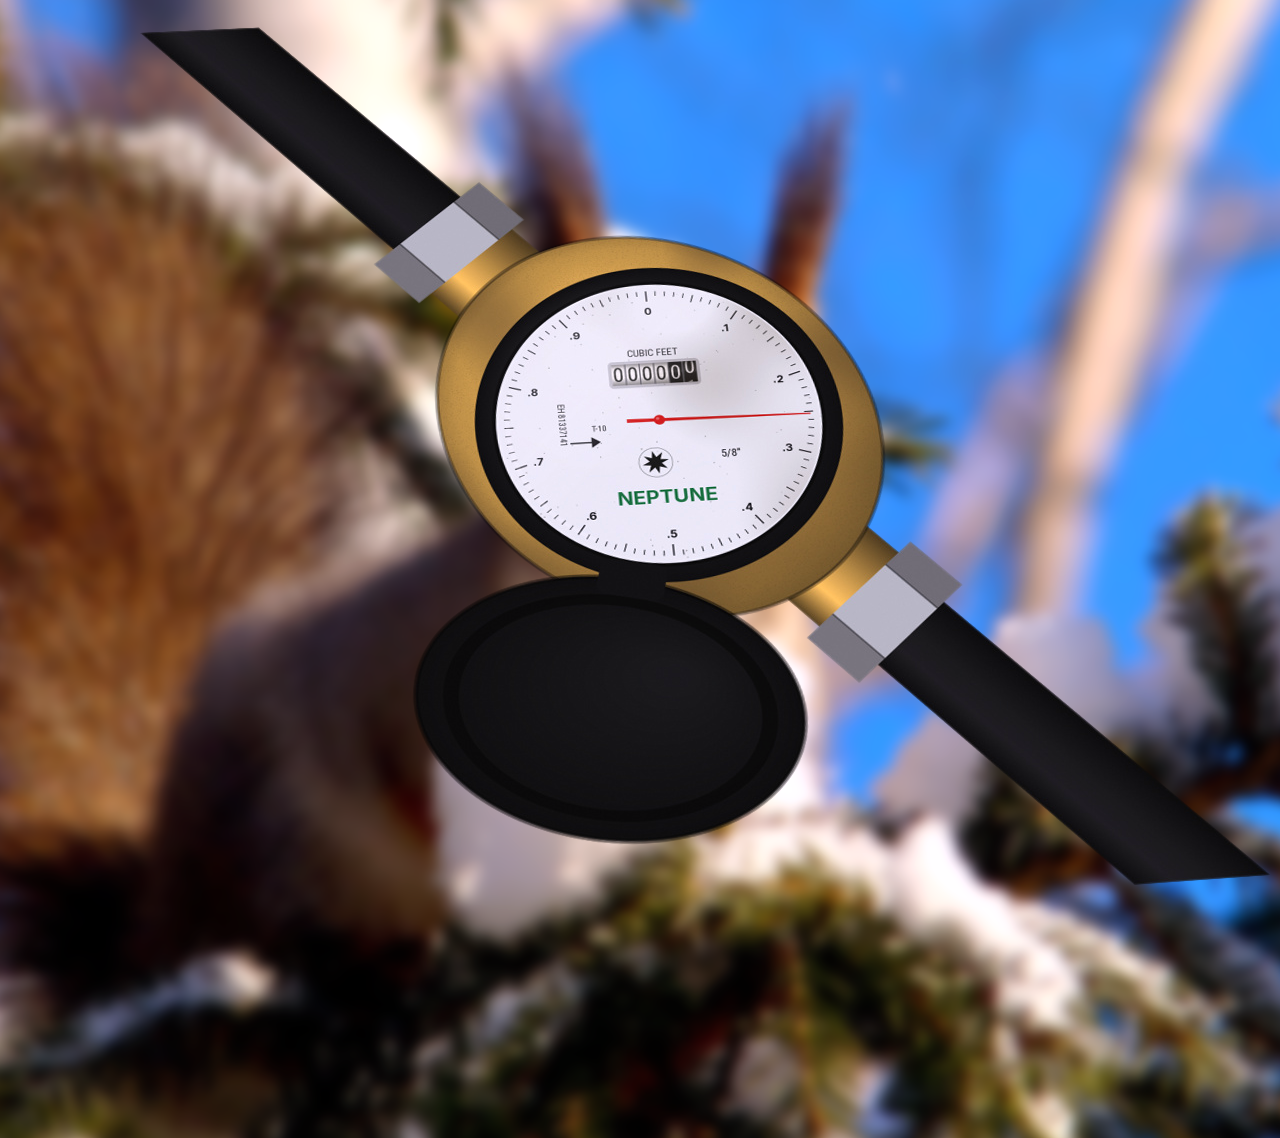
0.25 ft³
